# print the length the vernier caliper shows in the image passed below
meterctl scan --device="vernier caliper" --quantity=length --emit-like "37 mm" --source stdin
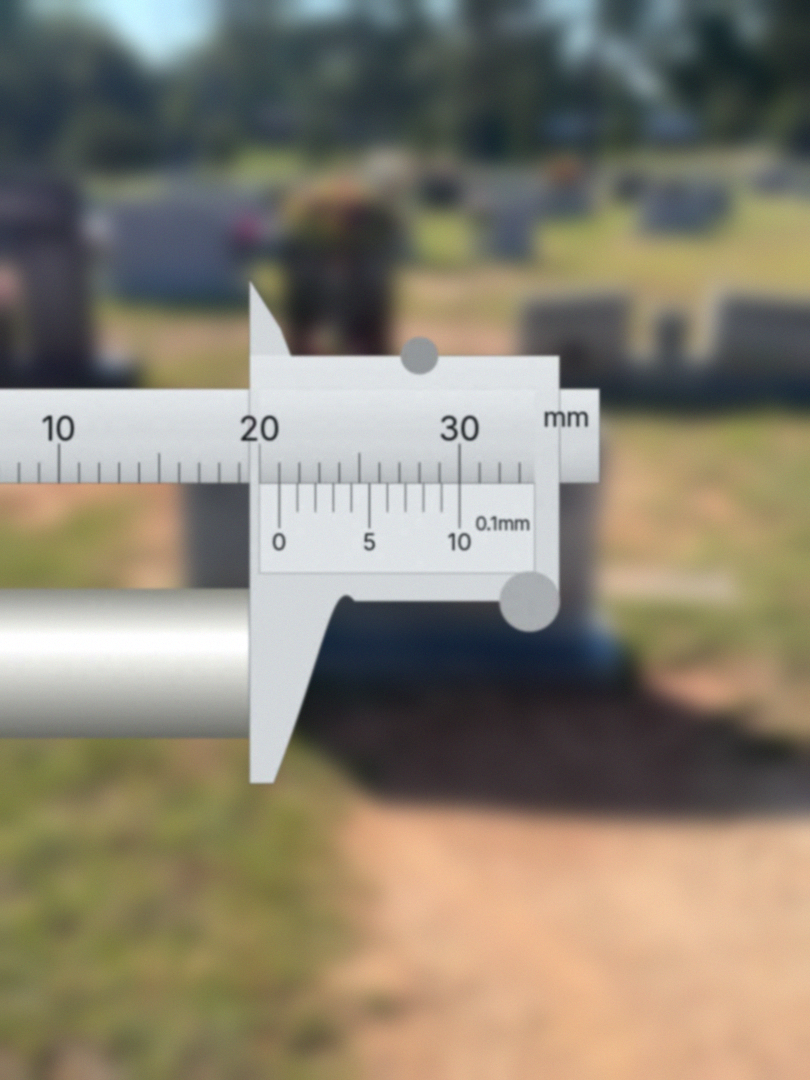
21.0 mm
